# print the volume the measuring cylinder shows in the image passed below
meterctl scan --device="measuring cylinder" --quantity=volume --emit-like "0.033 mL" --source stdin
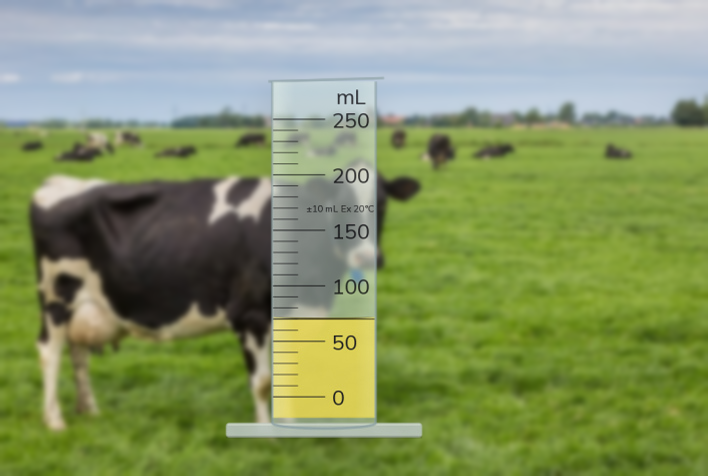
70 mL
